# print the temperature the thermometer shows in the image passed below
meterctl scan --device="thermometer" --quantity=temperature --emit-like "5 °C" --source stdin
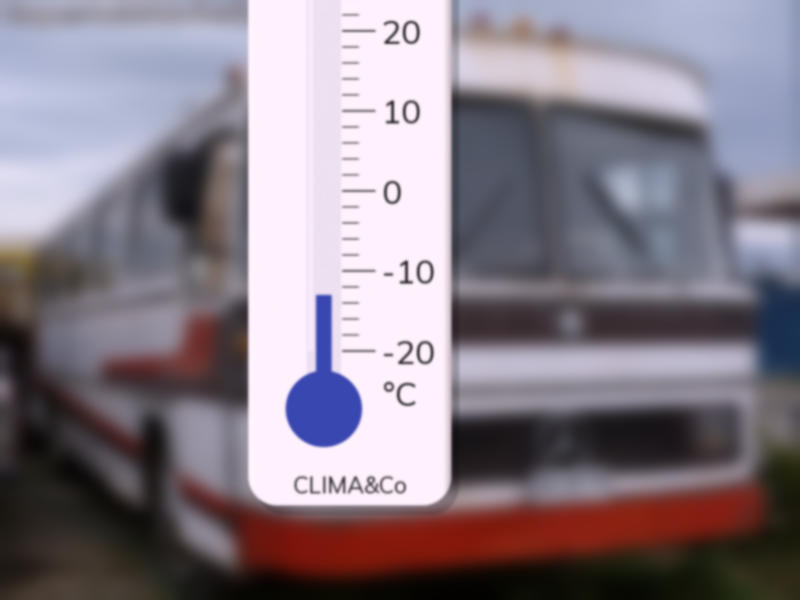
-13 °C
